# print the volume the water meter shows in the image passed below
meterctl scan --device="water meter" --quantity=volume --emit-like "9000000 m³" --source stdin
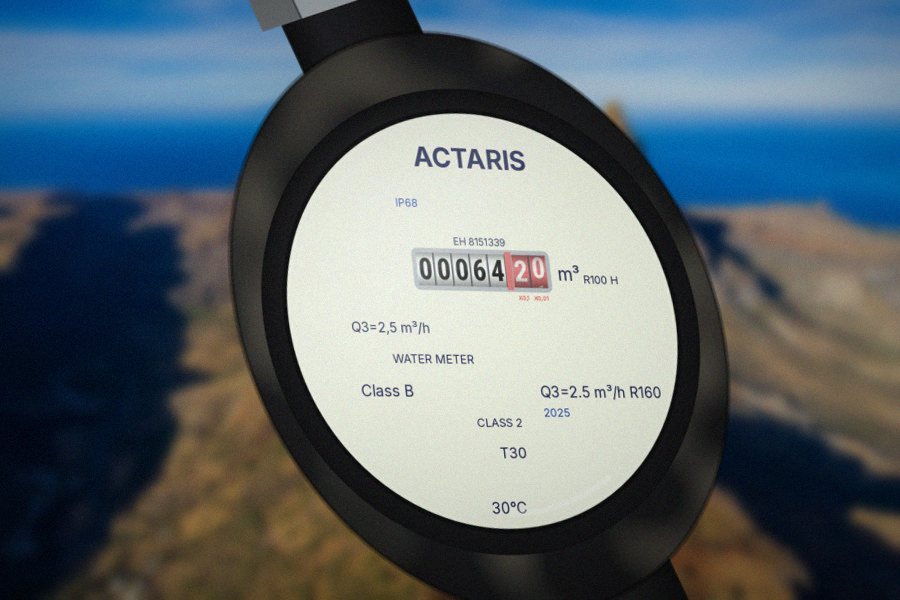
64.20 m³
